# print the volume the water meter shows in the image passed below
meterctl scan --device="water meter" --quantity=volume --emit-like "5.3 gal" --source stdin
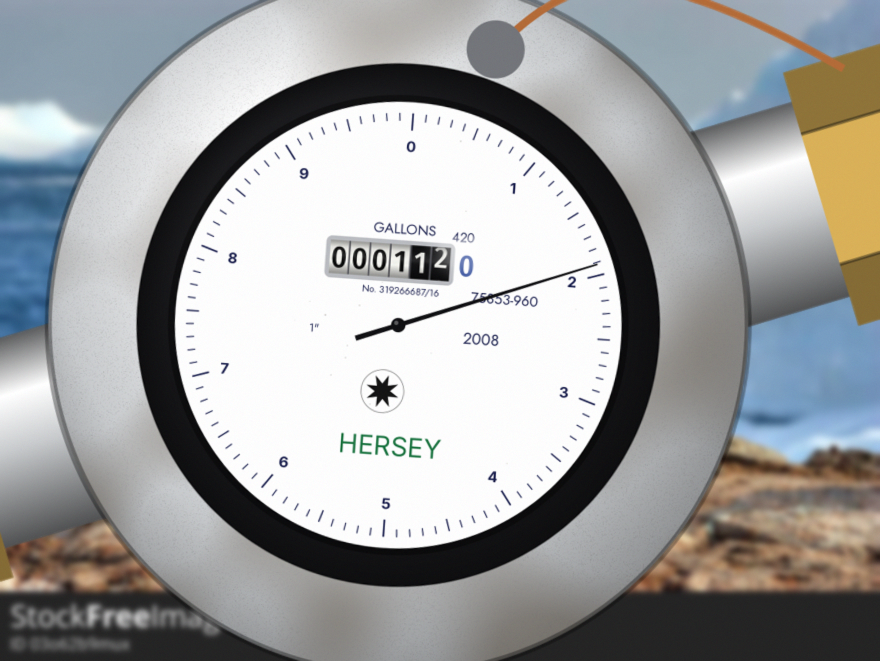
1121.9 gal
